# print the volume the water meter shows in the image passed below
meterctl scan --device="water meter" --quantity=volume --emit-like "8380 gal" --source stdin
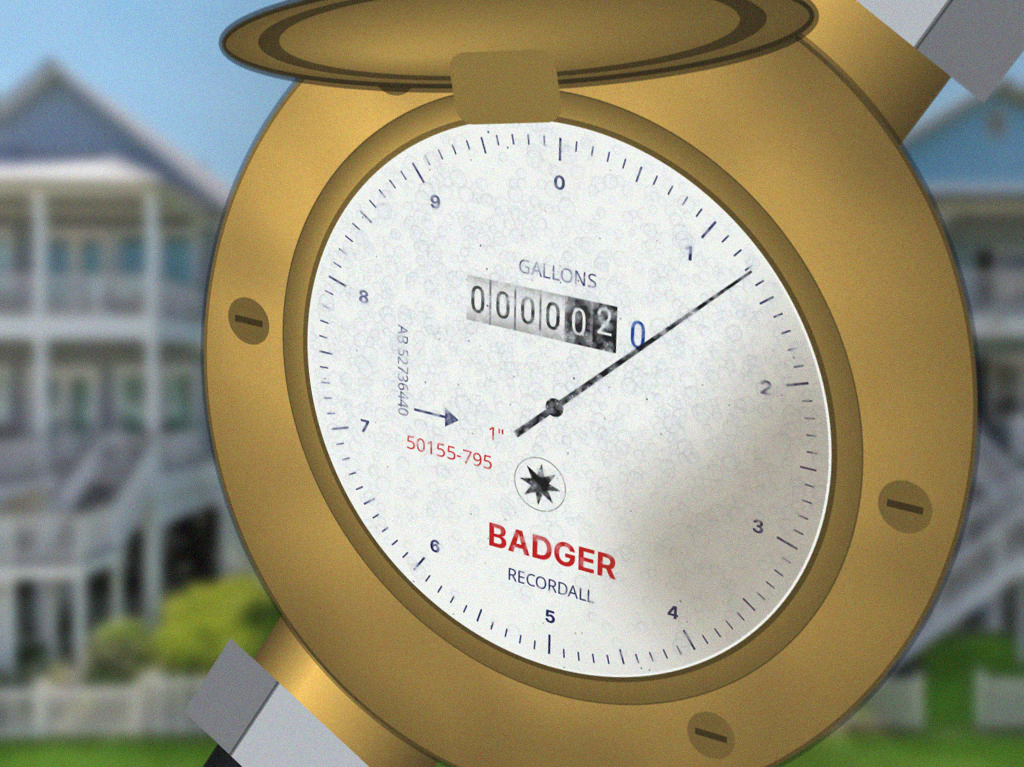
21.3 gal
